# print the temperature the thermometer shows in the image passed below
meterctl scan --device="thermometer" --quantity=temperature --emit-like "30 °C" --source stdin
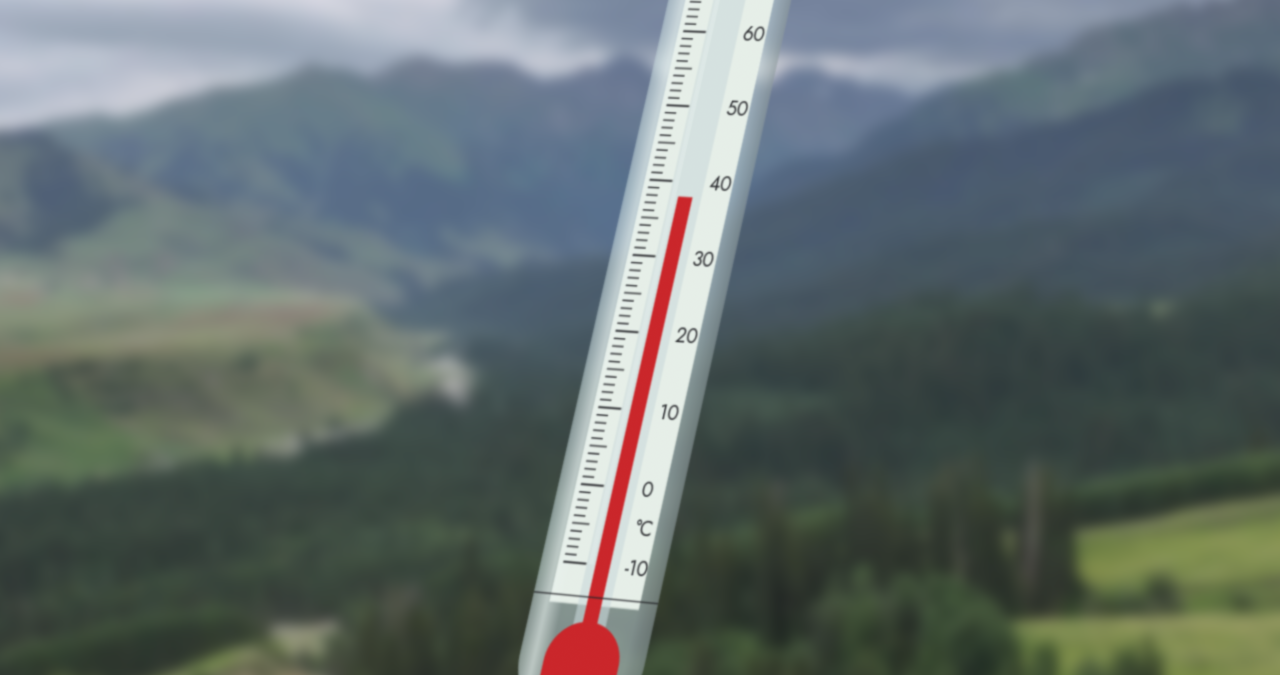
38 °C
